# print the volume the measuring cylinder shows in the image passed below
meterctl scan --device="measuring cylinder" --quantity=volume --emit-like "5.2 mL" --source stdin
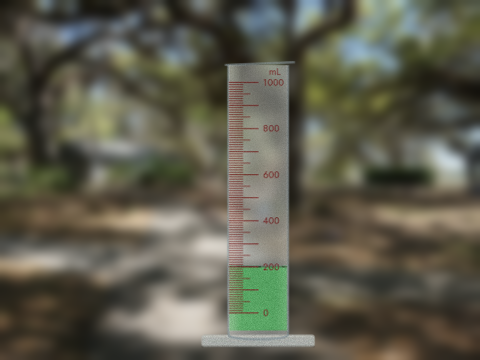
200 mL
